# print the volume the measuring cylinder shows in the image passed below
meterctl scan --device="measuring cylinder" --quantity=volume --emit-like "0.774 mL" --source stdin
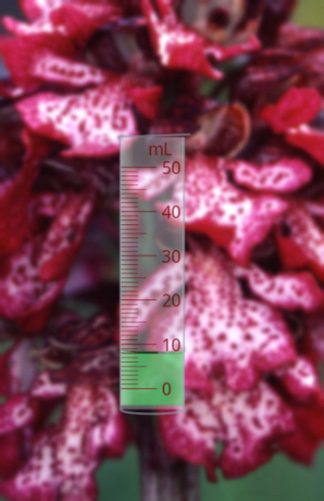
8 mL
